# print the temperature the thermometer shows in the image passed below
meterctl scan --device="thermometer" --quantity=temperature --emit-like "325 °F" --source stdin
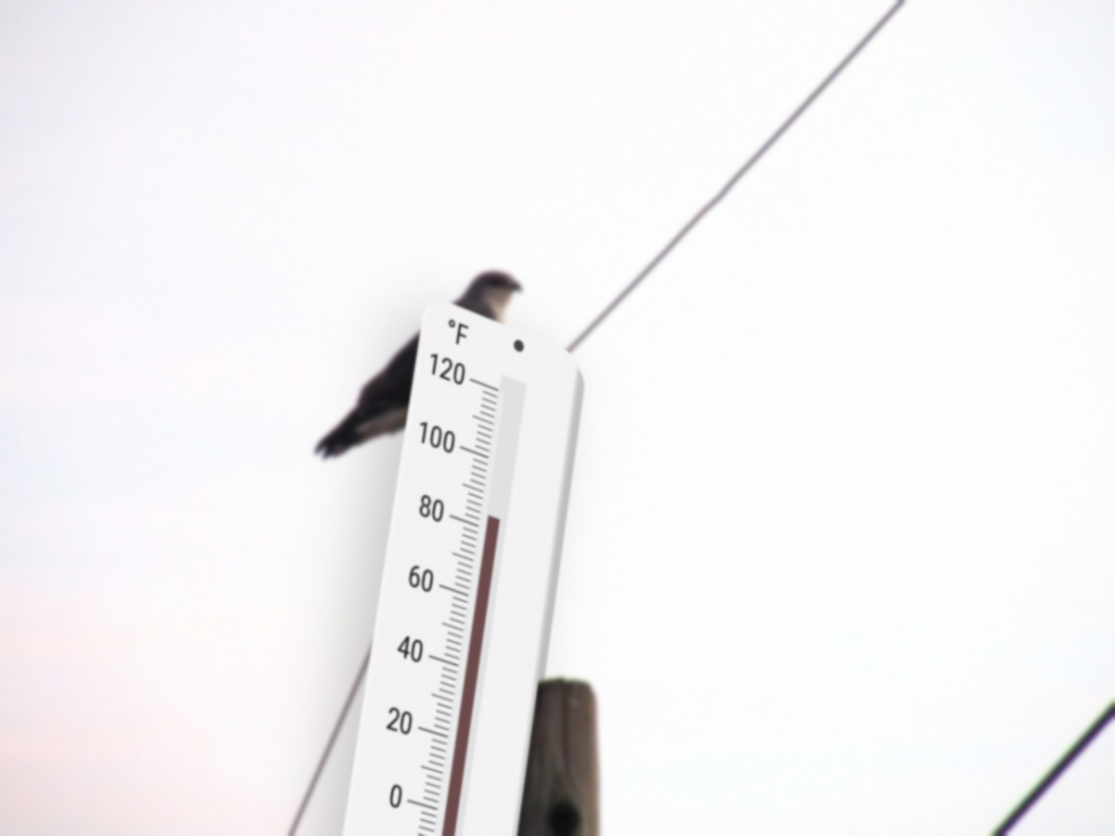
84 °F
